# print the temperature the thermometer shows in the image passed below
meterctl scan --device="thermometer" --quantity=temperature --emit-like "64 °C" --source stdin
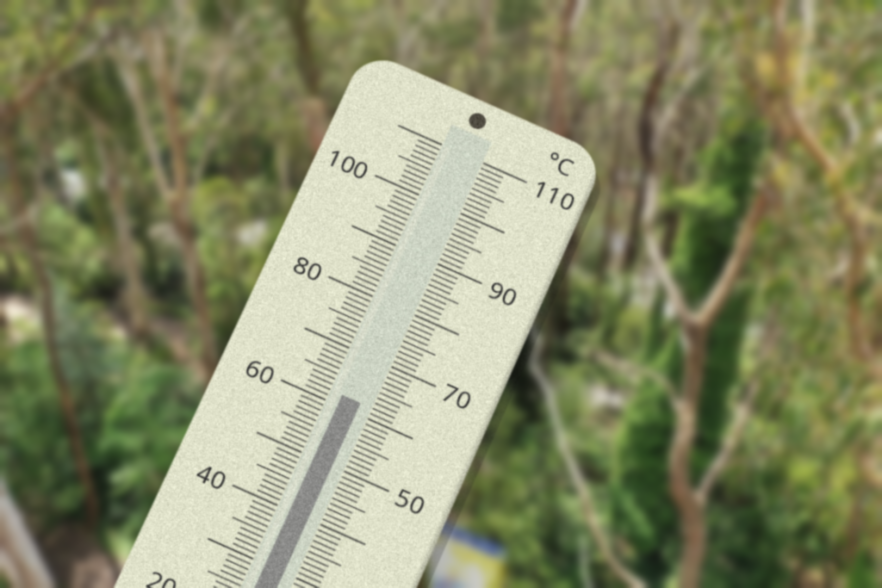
62 °C
